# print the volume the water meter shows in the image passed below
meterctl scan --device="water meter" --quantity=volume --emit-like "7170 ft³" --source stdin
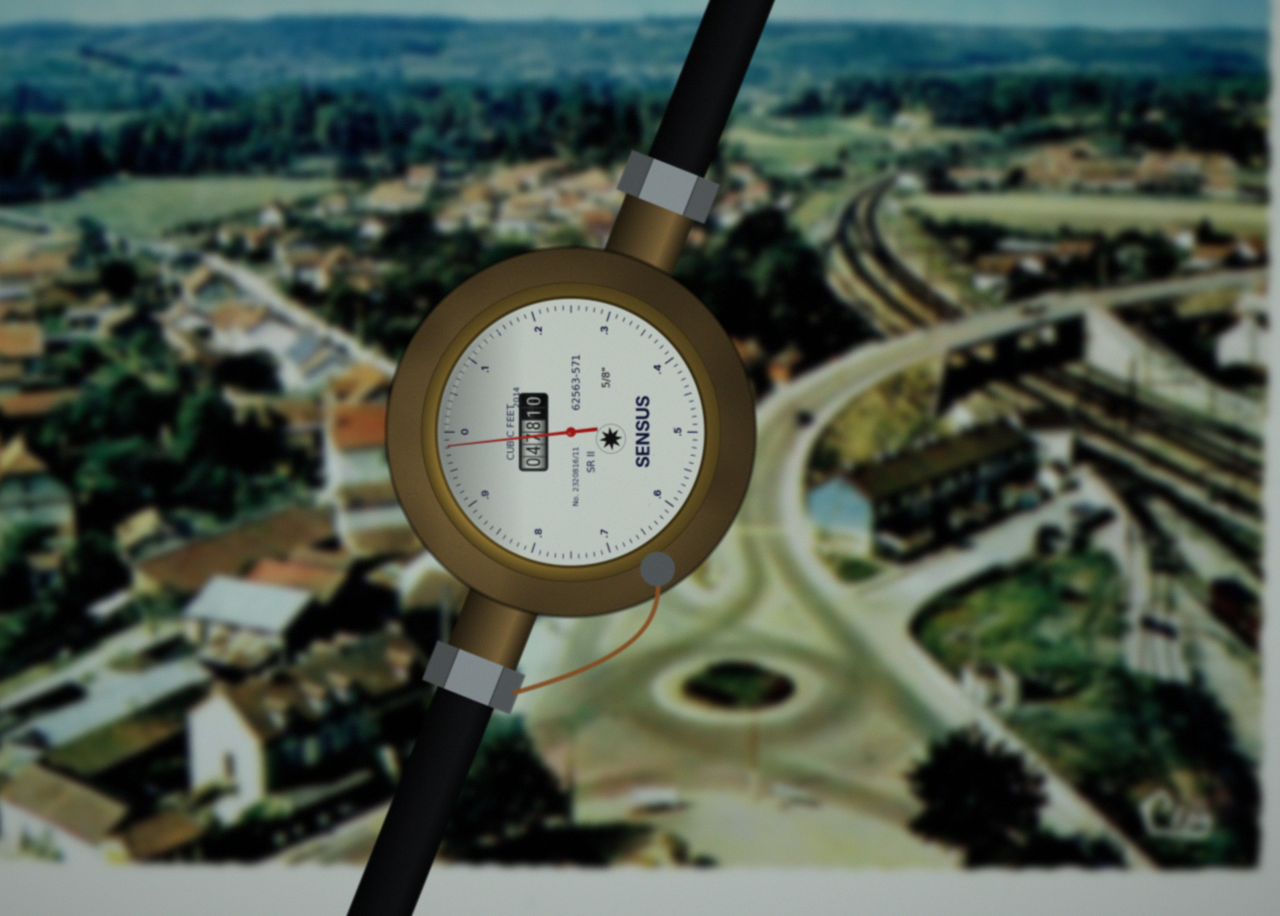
47809.98 ft³
